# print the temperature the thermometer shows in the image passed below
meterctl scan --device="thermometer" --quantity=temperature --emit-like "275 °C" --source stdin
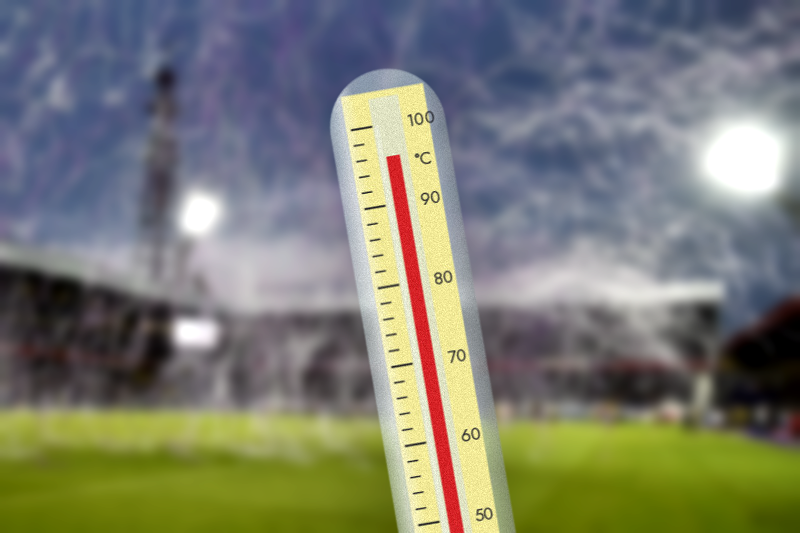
96 °C
